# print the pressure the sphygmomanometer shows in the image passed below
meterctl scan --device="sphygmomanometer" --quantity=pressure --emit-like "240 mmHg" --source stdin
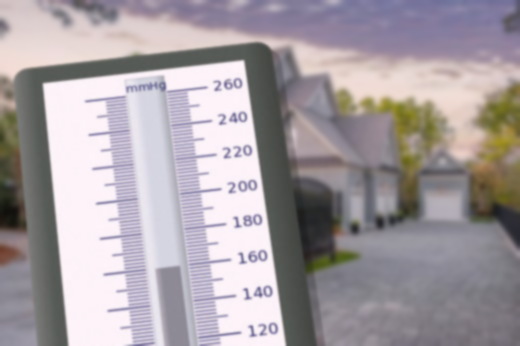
160 mmHg
